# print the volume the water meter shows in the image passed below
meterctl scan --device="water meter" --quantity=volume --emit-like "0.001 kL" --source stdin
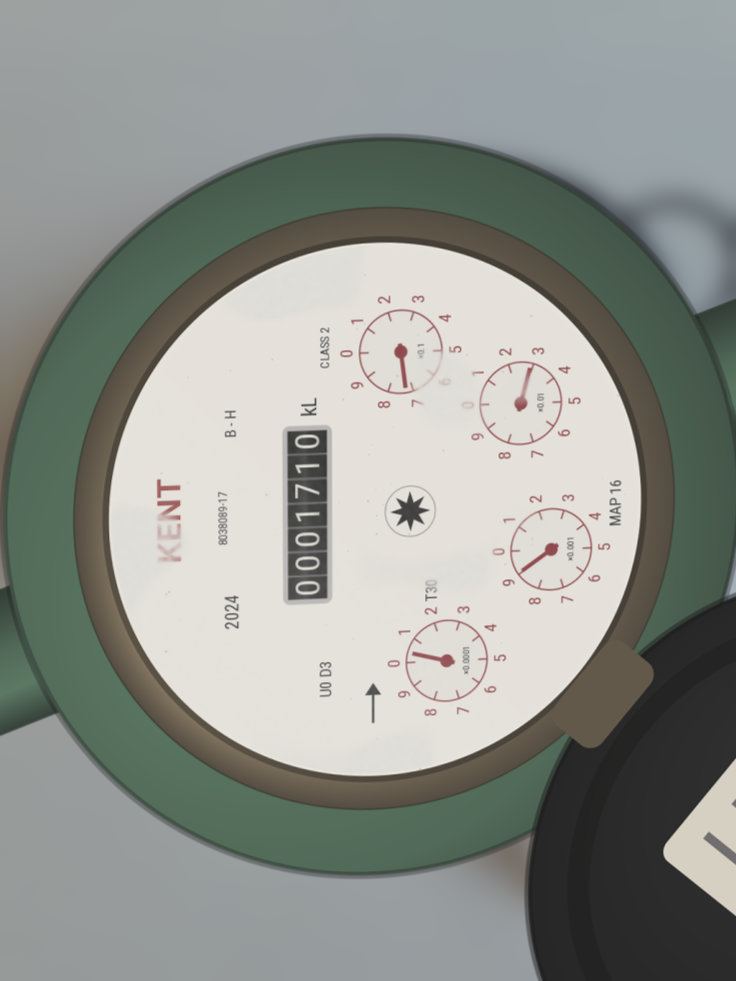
1710.7290 kL
